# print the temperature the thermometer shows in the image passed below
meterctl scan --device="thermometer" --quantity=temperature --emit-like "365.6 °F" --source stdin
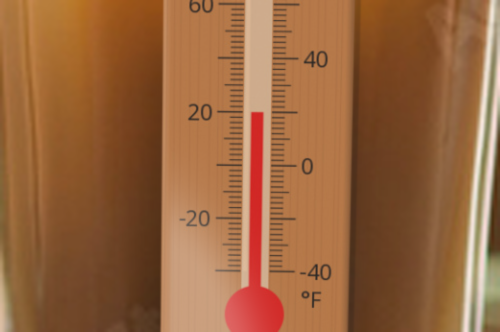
20 °F
